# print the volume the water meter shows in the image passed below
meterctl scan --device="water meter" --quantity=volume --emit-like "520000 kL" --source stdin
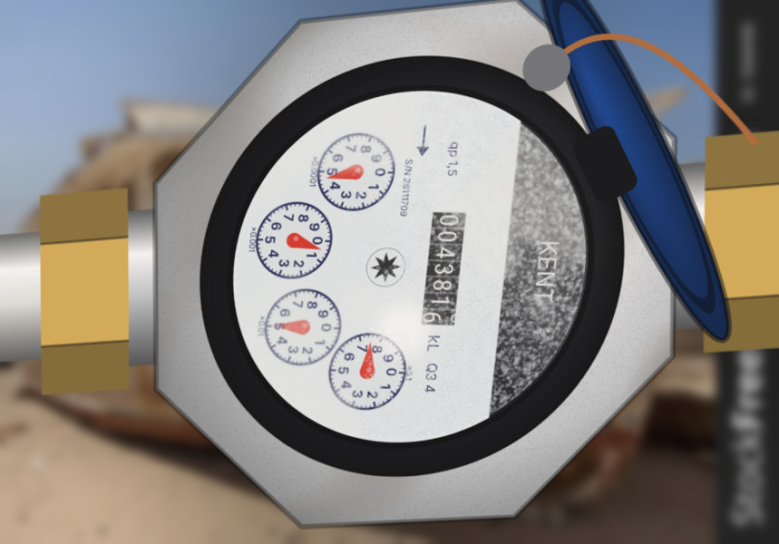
43815.7504 kL
